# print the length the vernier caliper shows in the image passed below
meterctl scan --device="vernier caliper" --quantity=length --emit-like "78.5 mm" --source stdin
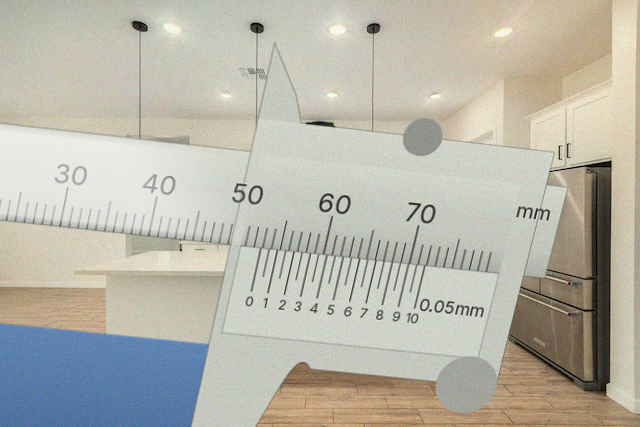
52.8 mm
